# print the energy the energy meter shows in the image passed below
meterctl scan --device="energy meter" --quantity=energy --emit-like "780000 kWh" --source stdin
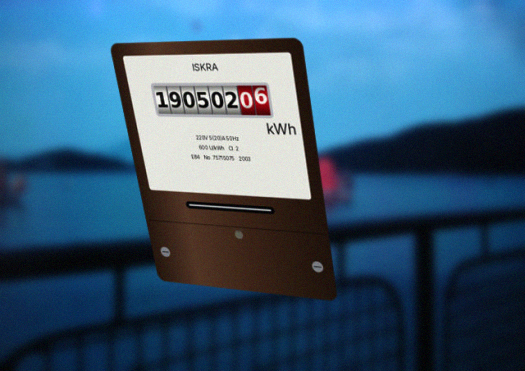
190502.06 kWh
